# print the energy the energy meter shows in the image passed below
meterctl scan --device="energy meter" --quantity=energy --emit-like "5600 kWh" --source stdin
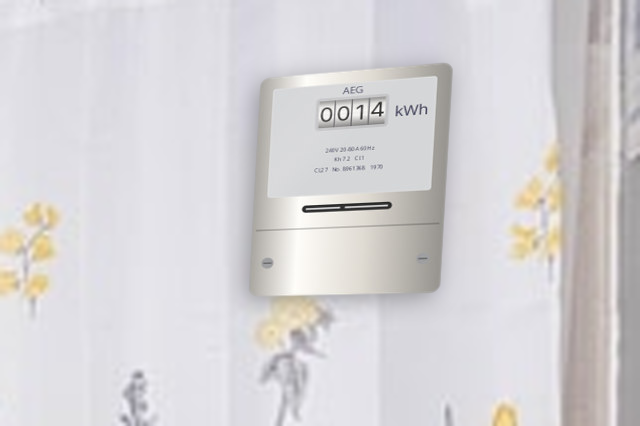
14 kWh
